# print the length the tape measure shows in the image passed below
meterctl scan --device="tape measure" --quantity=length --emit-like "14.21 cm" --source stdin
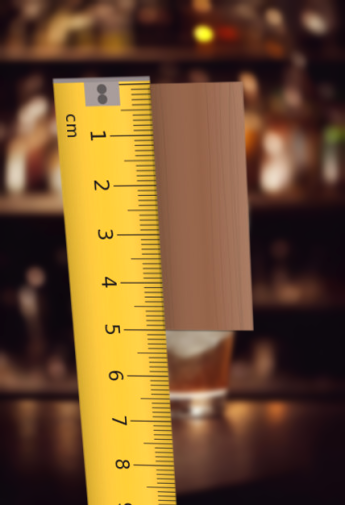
5 cm
